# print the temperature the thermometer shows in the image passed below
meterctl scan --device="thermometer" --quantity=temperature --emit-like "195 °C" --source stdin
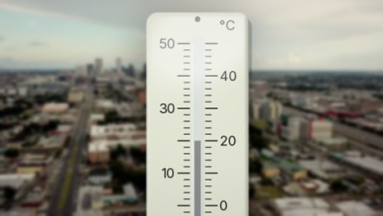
20 °C
